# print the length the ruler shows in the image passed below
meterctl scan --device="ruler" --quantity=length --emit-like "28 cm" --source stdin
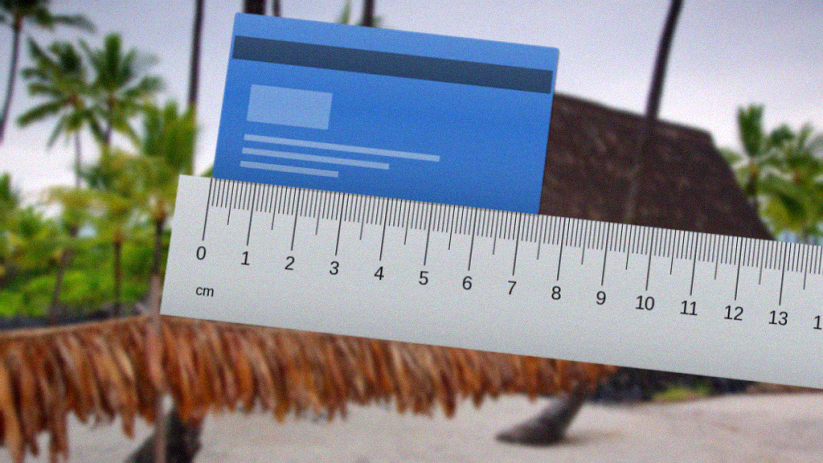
7.4 cm
